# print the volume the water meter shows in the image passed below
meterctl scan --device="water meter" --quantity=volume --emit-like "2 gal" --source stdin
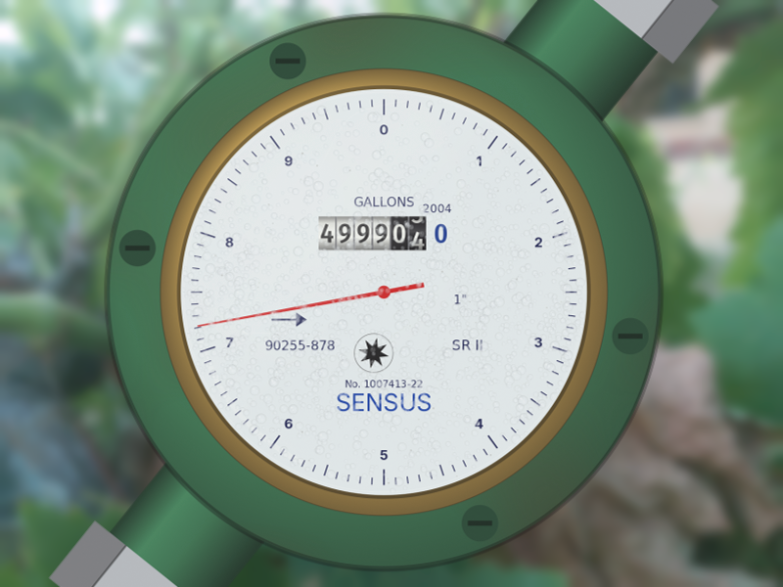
4999037.2 gal
